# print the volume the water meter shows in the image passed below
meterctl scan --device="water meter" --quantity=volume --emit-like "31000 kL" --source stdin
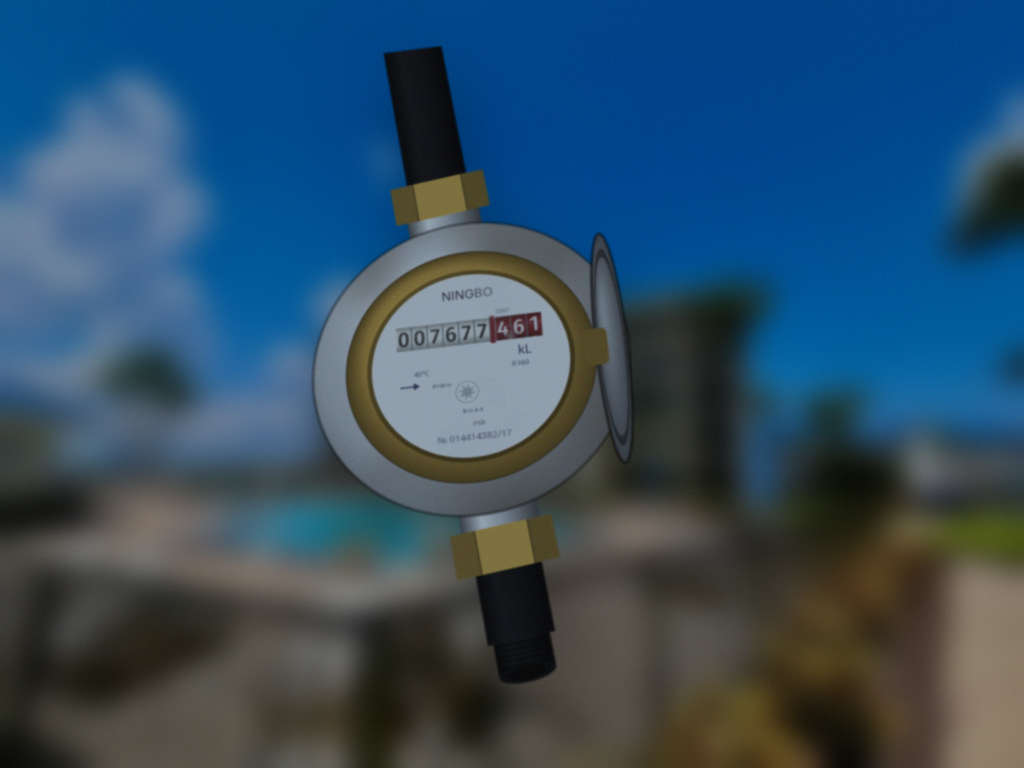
7677.461 kL
